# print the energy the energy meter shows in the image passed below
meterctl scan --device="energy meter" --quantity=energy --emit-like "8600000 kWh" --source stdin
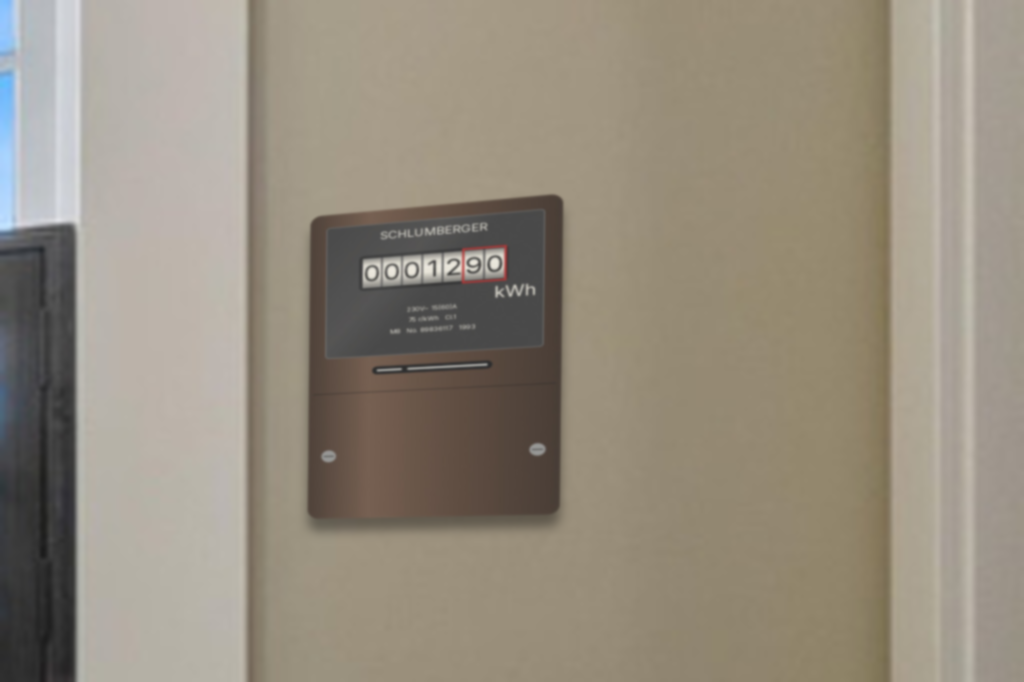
12.90 kWh
